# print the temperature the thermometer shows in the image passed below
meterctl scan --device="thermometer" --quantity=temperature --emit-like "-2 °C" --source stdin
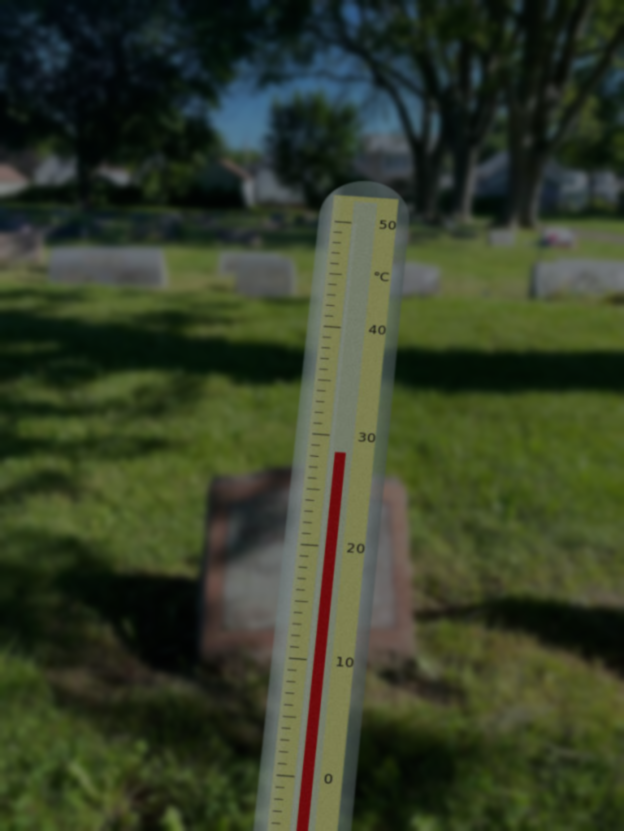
28.5 °C
